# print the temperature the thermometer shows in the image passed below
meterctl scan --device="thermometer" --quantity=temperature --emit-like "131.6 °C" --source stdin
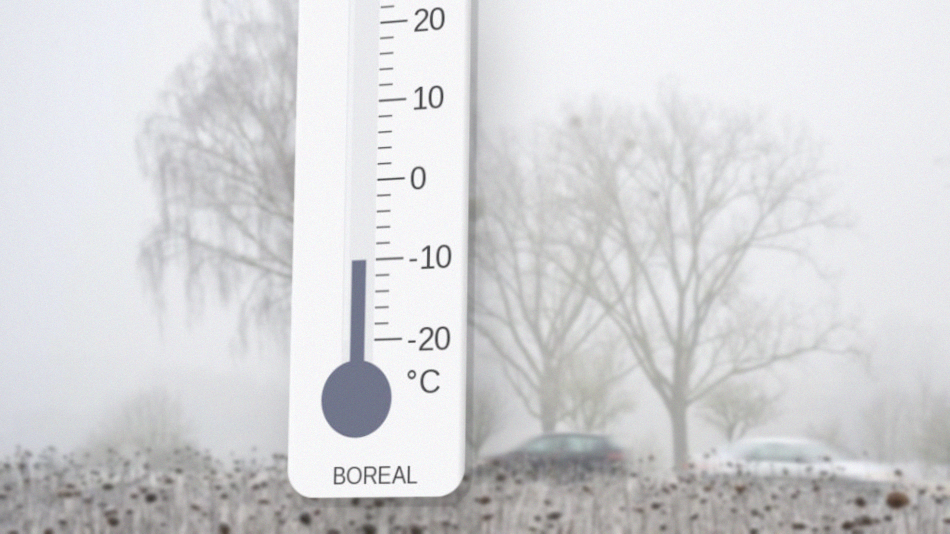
-10 °C
